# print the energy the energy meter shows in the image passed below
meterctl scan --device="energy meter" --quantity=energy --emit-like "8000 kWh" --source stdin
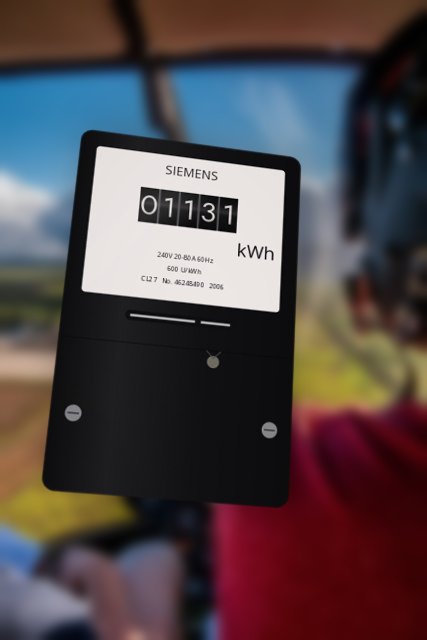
1131 kWh
